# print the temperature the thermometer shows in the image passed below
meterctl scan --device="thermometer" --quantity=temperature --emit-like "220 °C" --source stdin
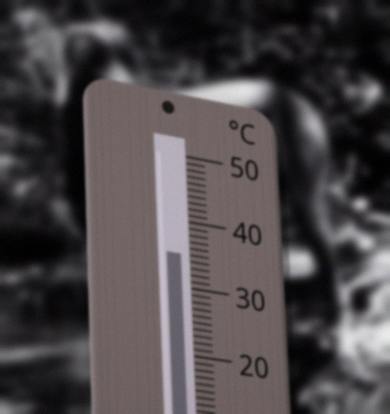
35 °C
